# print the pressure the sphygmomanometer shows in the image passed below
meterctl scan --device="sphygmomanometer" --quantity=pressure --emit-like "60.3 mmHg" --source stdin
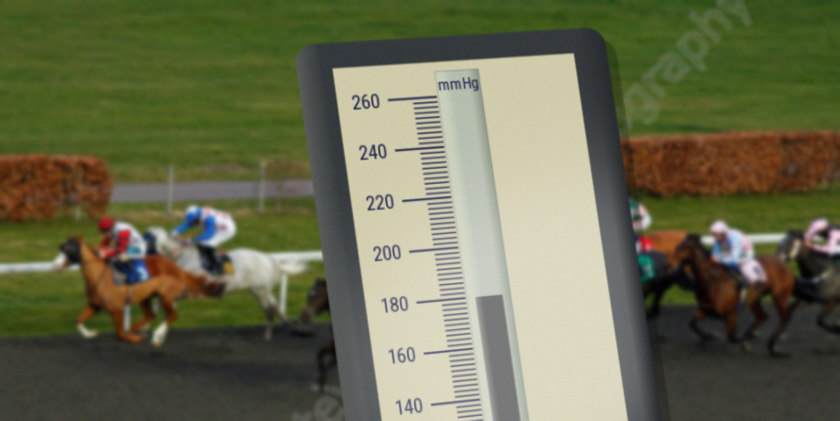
180 mmHg
